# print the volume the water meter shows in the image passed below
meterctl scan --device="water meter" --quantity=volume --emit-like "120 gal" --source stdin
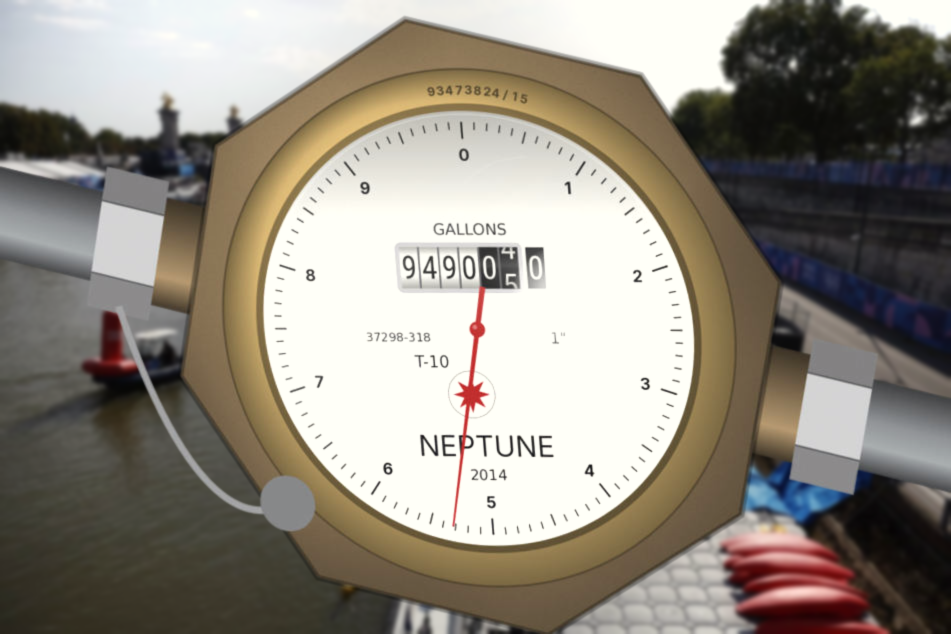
9490045.3 gal
